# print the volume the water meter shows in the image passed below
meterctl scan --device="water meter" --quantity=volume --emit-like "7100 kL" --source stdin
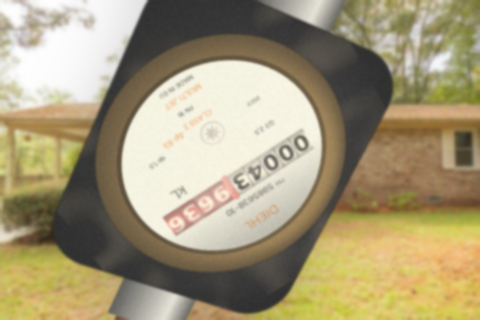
43.9636 kL
